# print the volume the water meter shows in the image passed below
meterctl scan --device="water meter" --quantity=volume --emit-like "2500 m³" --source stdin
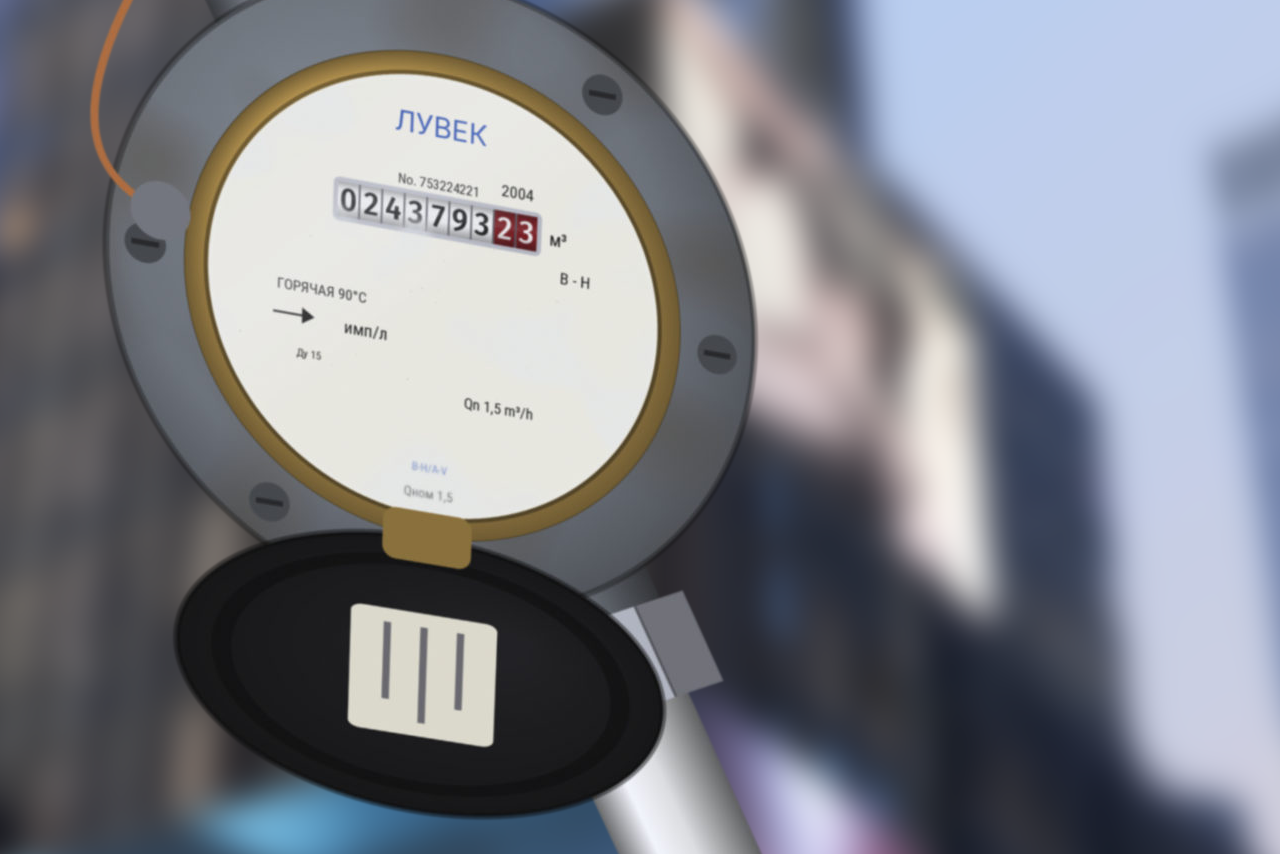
243793.23 m³
